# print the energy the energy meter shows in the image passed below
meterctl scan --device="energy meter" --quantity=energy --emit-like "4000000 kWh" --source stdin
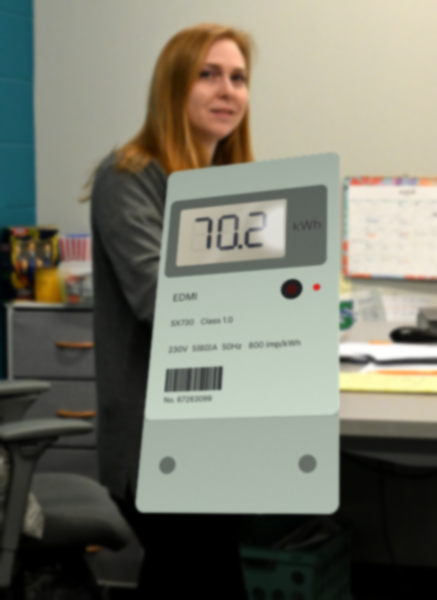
70.2 kWh
